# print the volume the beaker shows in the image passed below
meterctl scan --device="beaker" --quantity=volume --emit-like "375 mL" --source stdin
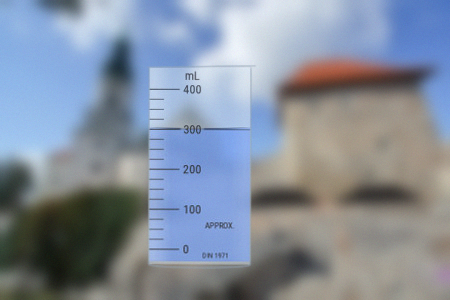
300 mL
